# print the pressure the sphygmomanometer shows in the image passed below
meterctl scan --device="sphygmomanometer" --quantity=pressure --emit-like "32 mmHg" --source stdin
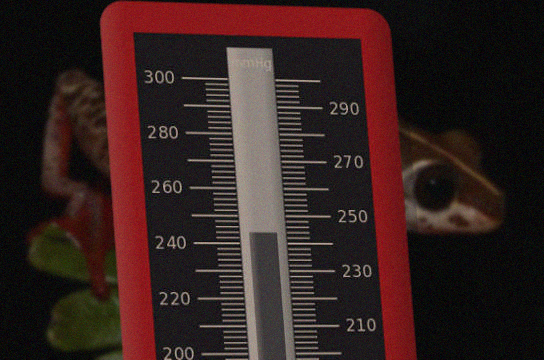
244 mmHg
